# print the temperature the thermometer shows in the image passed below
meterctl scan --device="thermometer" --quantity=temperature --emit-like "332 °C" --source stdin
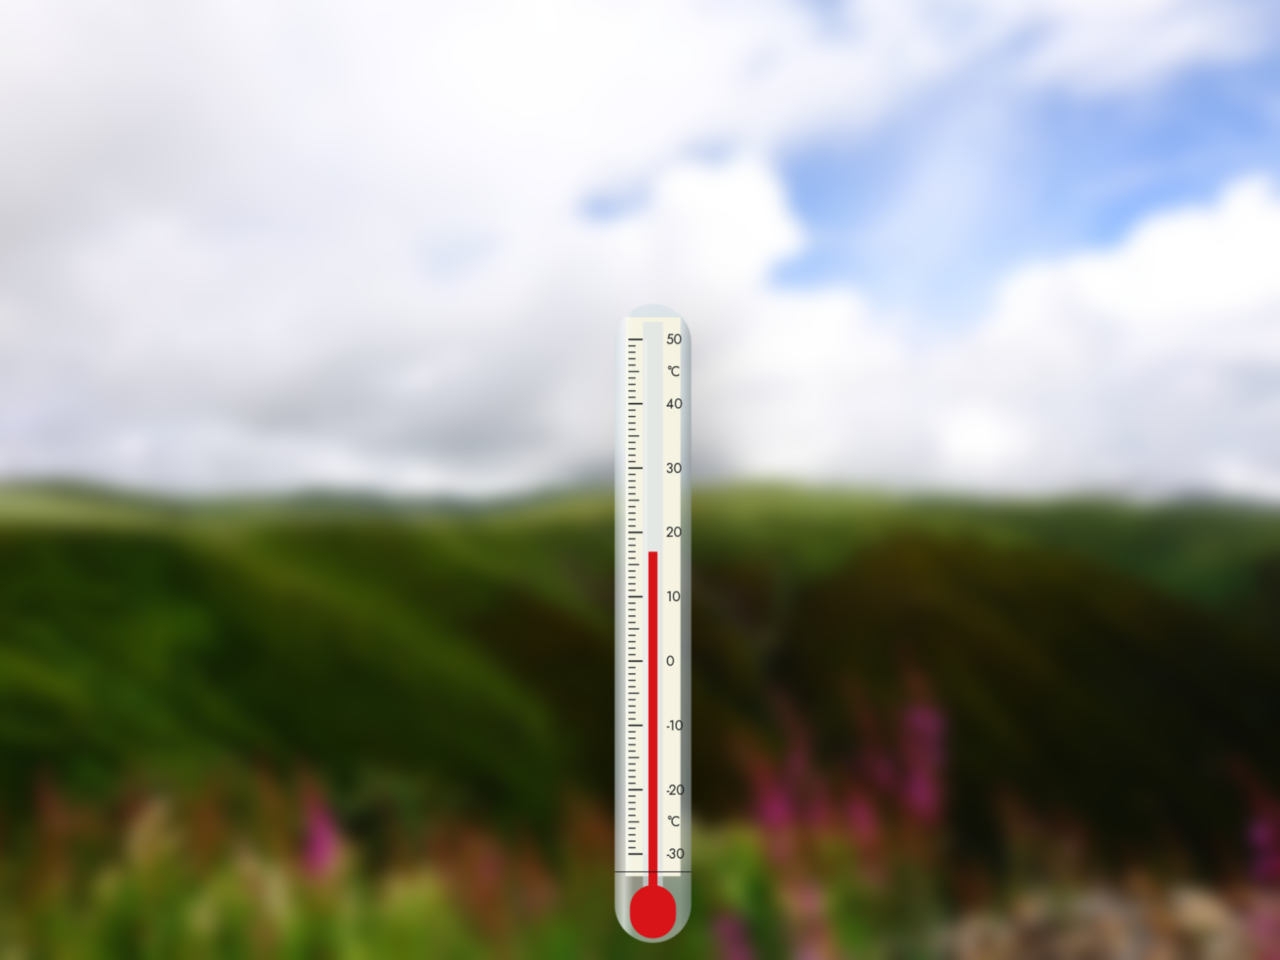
17 °C
